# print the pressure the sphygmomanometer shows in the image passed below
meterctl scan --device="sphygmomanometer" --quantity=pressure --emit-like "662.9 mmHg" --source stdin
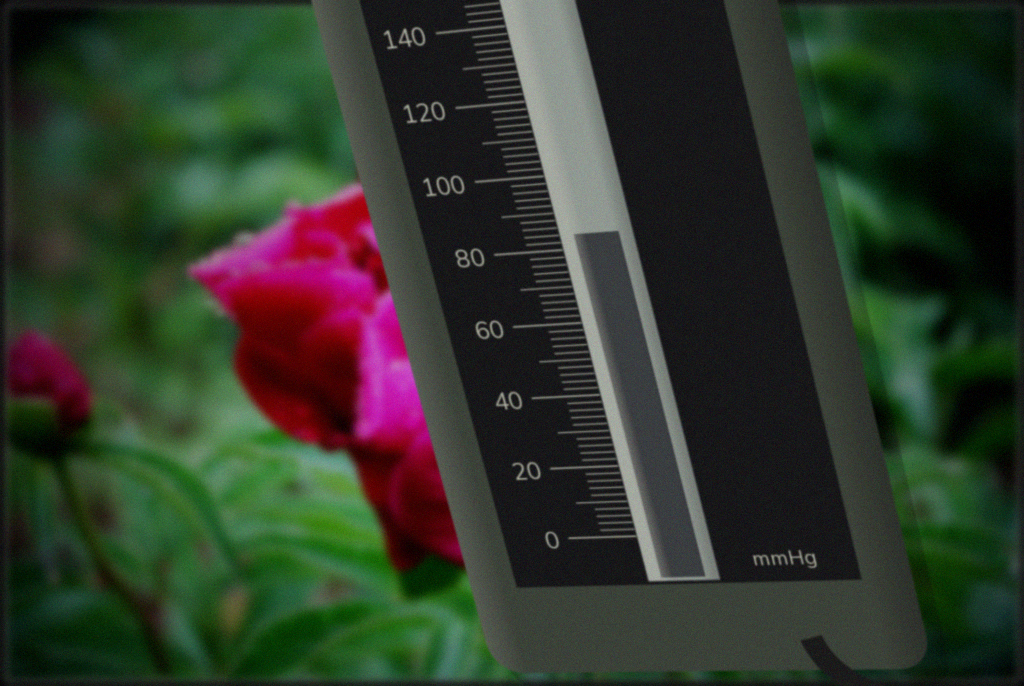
84 mmHg
